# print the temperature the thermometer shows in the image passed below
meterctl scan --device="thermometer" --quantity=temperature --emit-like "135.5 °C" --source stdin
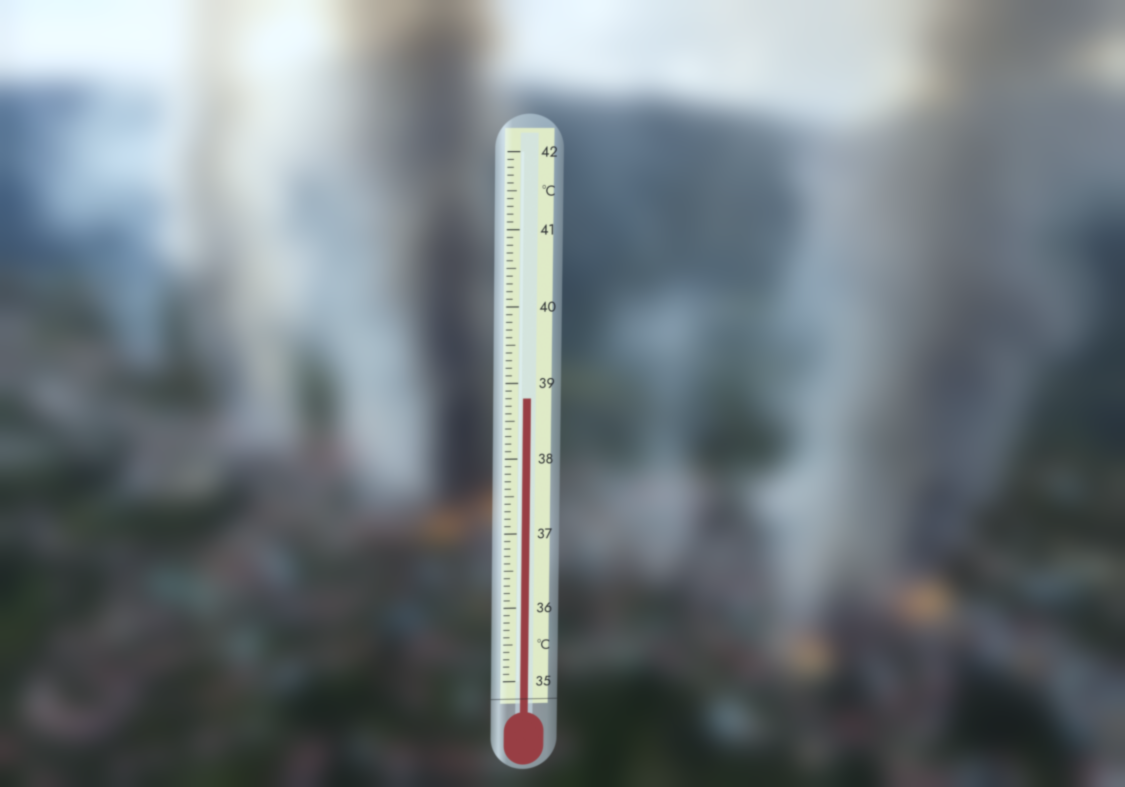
38.8 °C
